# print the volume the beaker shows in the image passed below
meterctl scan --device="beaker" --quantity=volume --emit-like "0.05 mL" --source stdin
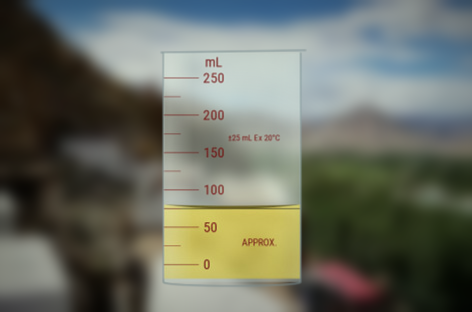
75 mL
